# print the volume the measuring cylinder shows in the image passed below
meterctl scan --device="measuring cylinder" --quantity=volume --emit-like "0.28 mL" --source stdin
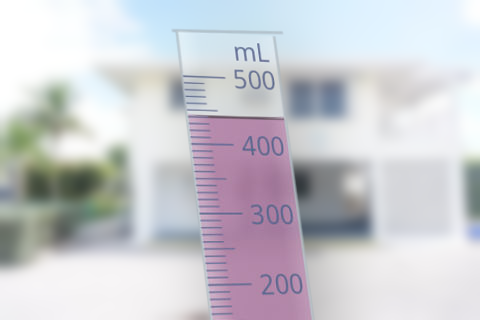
440 mL
